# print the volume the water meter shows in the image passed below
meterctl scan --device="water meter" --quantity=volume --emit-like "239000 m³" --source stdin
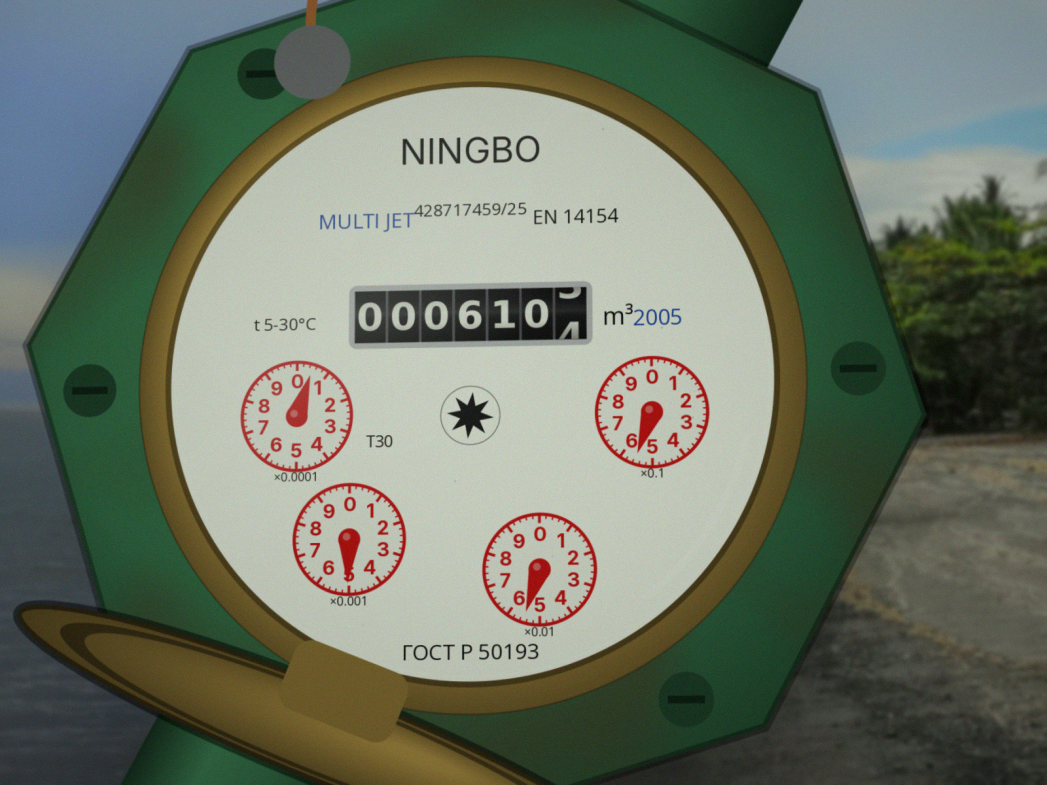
6103.5550 m³
